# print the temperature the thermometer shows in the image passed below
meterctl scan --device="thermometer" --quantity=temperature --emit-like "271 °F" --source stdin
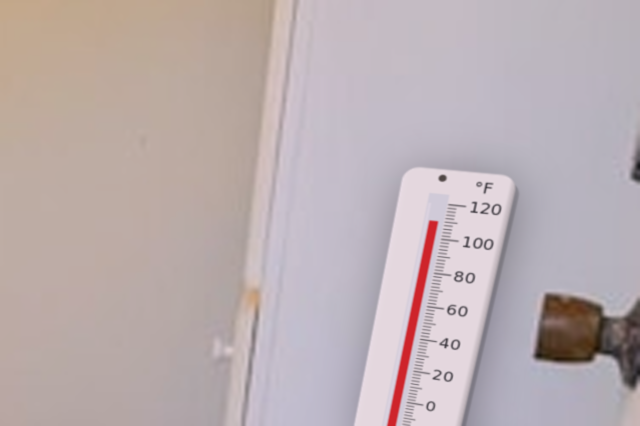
110 °F
